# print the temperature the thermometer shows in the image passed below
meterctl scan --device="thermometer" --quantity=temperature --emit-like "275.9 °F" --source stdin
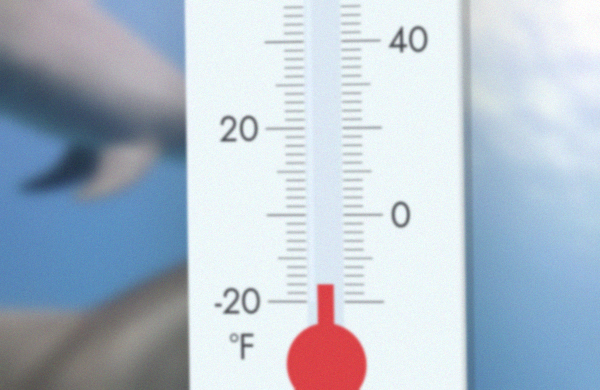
-16 °F
